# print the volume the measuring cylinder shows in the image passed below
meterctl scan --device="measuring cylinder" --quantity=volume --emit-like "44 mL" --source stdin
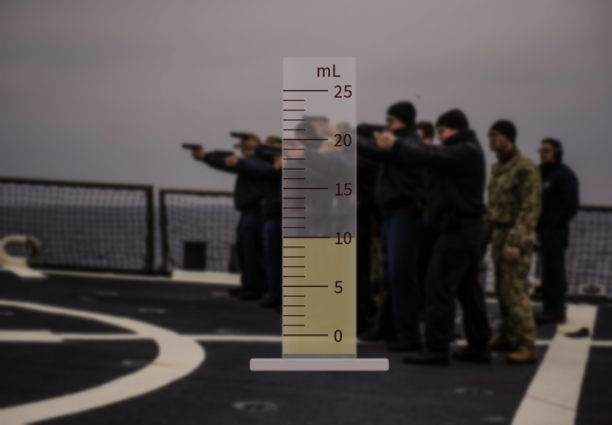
10 mL
